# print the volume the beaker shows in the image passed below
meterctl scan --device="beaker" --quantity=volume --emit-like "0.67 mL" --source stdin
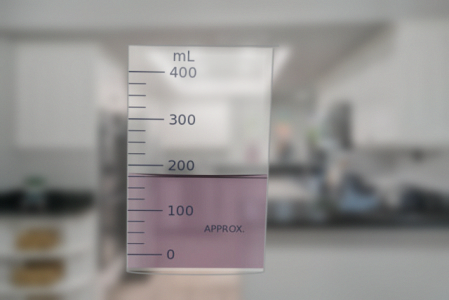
175 mL
